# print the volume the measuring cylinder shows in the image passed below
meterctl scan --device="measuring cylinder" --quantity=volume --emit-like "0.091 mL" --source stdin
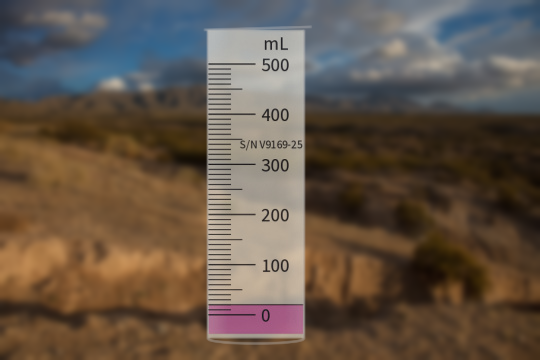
20 mL
